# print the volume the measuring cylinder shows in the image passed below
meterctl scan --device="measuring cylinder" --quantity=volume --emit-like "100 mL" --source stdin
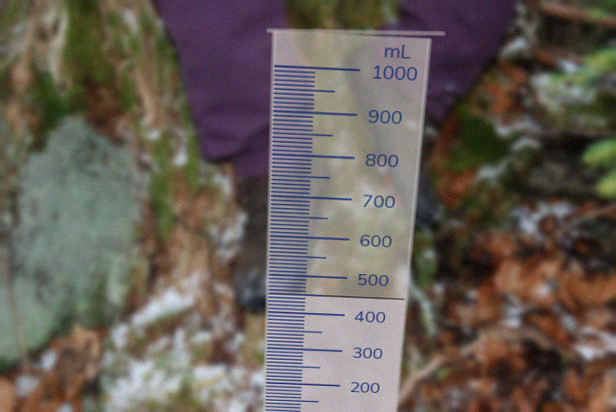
450 mL
